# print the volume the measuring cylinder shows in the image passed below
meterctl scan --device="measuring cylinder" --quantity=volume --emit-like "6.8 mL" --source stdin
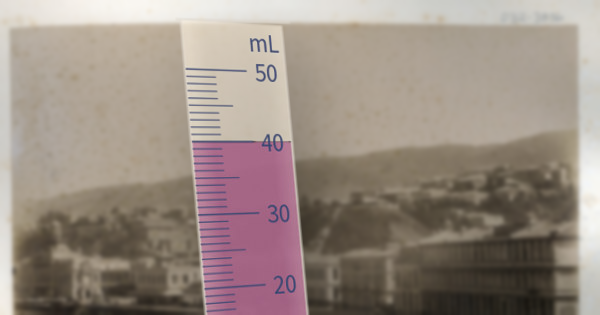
40 mL
